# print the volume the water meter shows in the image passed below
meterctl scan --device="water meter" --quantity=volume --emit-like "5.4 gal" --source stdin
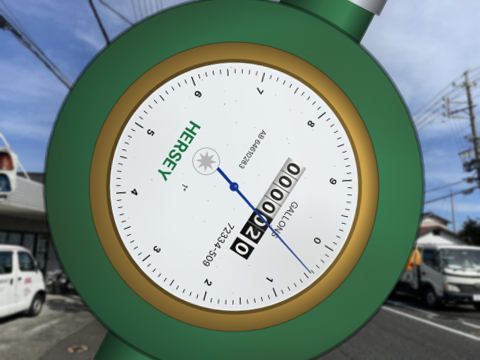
20.4 gal
